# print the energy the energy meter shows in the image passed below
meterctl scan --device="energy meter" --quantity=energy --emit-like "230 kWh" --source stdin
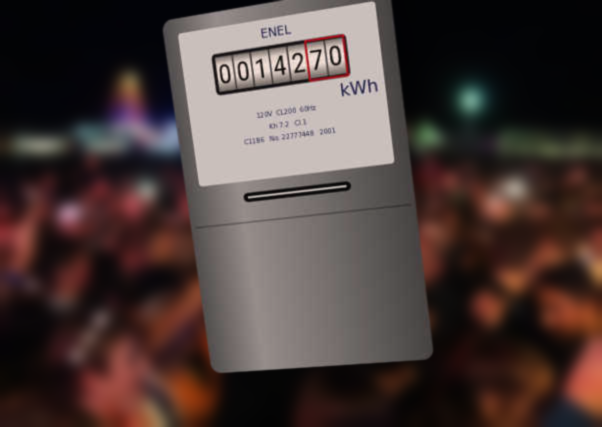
142.70 kWh
